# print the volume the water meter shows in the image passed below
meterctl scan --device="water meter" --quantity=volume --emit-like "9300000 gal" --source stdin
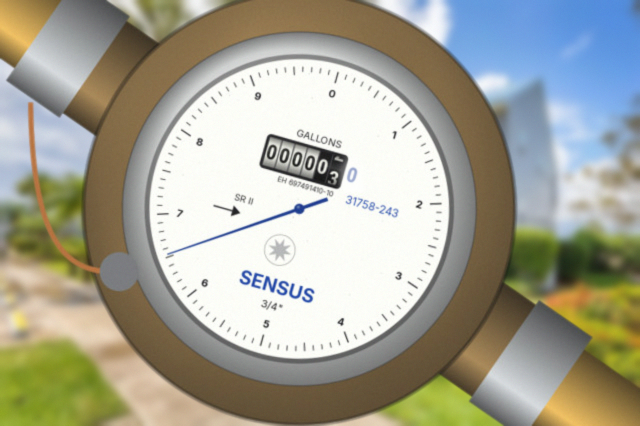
26.5 gal
